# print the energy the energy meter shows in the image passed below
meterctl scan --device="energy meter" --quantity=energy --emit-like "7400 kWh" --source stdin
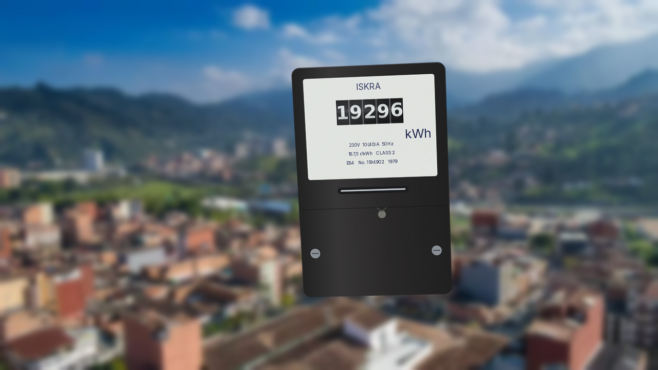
19296 kWh
